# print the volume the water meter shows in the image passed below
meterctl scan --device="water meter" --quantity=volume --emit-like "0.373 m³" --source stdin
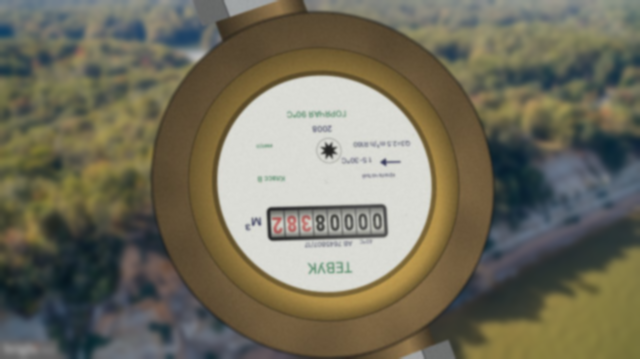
8.382 m³
